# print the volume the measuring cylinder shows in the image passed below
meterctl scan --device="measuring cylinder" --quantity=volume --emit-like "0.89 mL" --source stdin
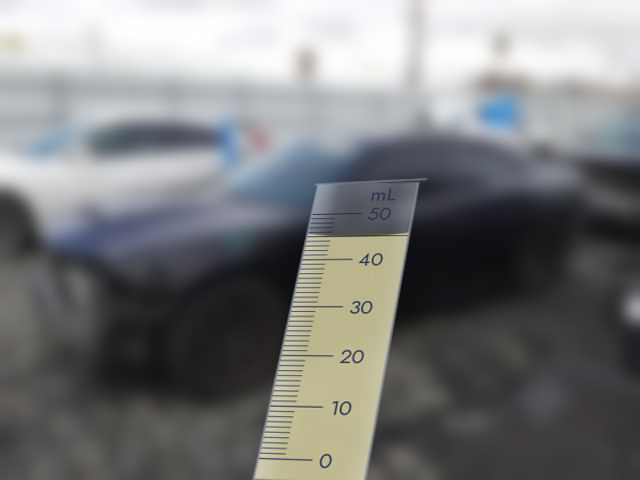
45 mL
